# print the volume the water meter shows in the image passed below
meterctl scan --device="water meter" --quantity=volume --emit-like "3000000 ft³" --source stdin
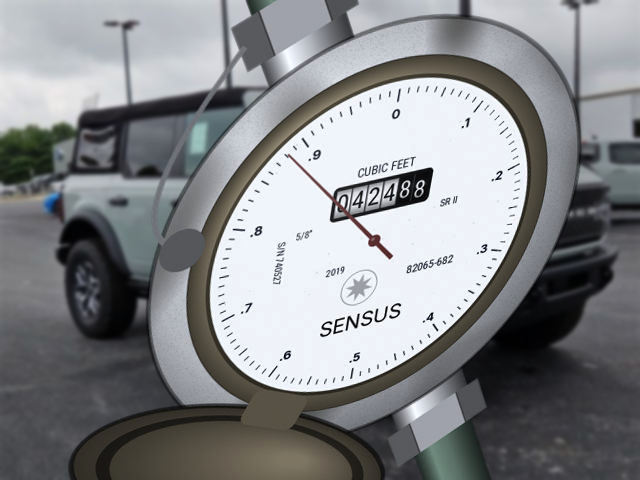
42487.88 ft³
